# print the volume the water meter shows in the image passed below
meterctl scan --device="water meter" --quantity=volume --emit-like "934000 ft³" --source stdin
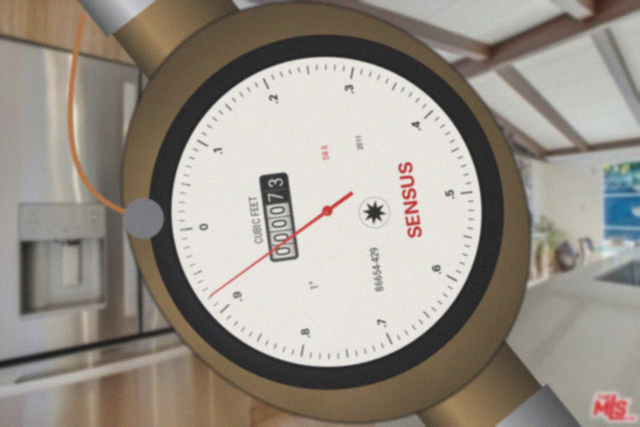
72.92 ft³
